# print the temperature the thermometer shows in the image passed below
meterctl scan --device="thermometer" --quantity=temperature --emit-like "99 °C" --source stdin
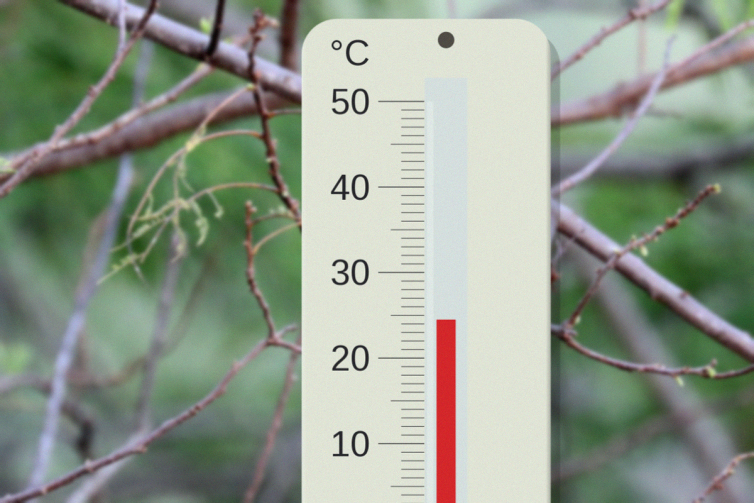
24.5 °C
